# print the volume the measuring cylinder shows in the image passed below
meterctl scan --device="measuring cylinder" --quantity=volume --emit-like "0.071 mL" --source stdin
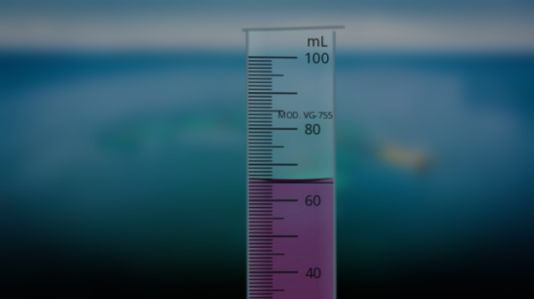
65 mL
